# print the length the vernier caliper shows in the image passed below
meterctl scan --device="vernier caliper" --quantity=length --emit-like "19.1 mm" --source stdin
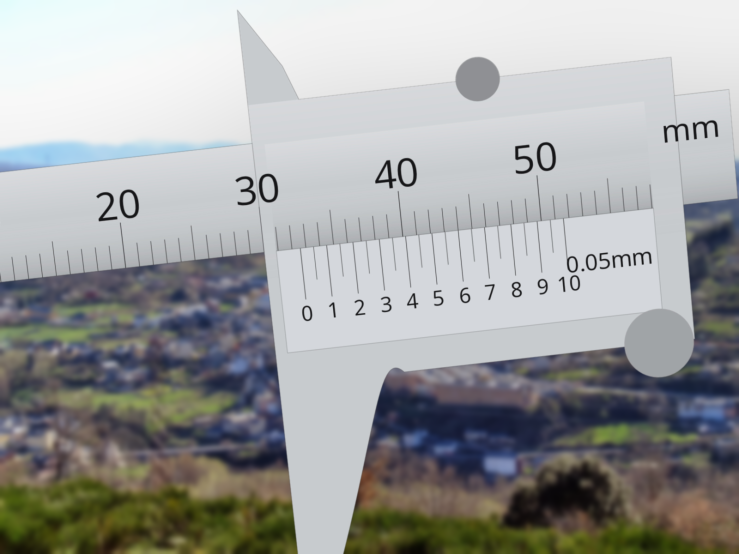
32.6 mm
